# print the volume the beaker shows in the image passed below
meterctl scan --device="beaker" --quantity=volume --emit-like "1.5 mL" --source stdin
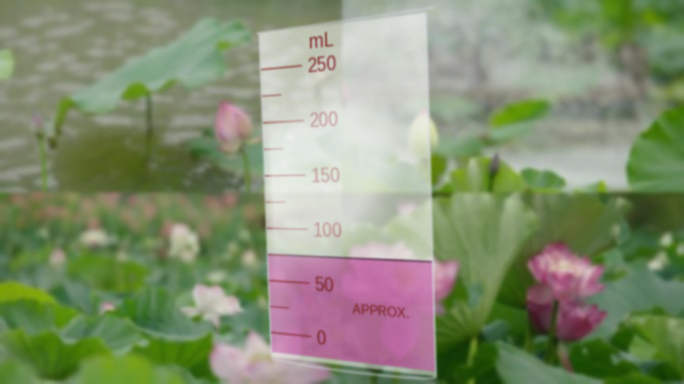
75 mL
